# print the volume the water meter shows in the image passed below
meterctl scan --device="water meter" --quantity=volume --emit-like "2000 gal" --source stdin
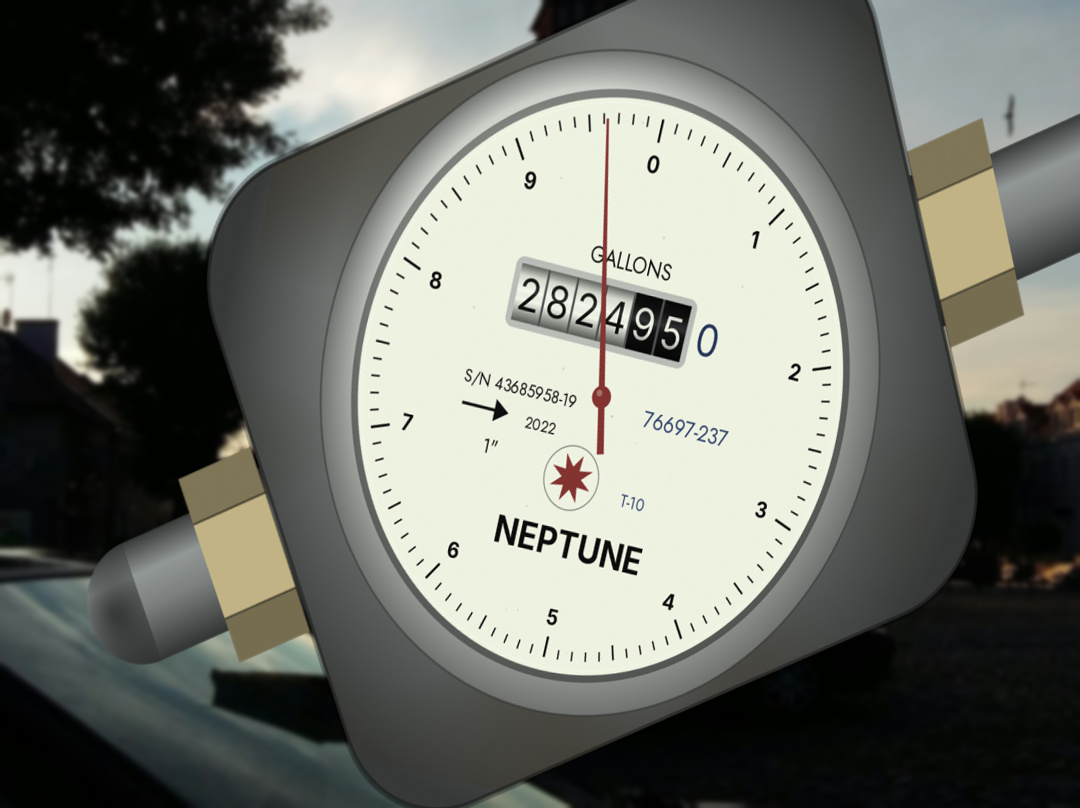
2824949.6 gal
